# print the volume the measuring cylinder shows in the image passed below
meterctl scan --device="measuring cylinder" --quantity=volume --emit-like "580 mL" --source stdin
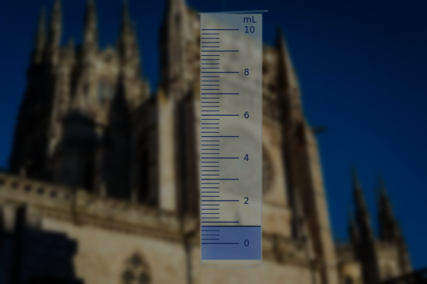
0.8 mL
